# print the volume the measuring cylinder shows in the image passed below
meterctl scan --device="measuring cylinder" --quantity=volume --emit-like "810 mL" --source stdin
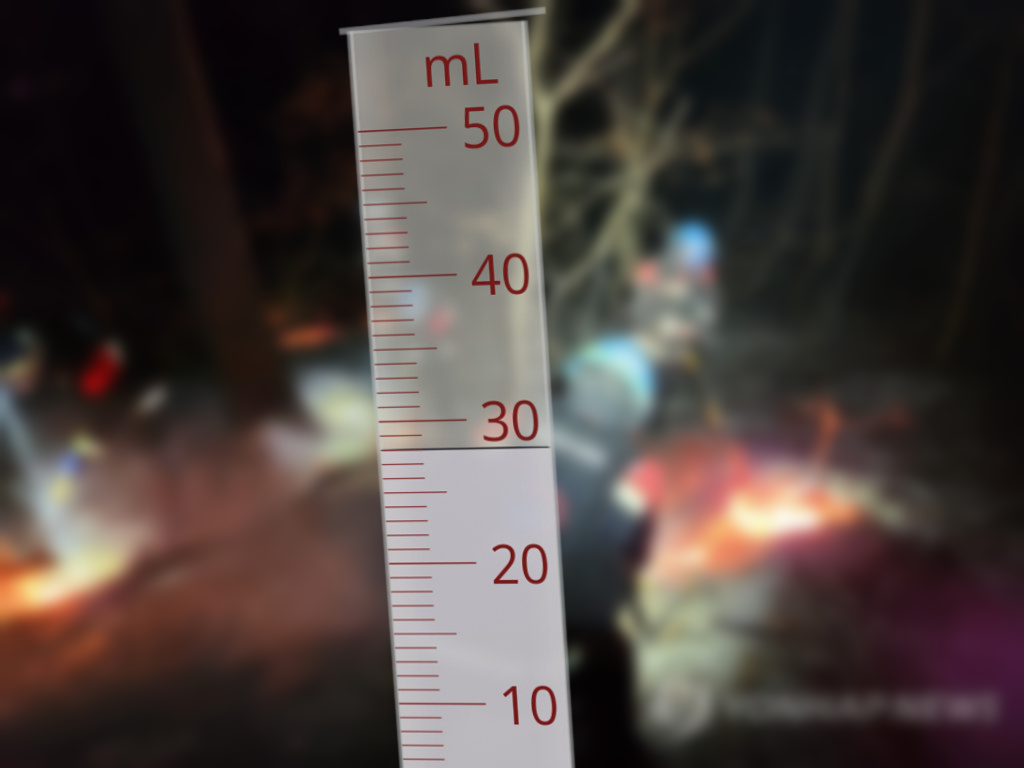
28 mL
